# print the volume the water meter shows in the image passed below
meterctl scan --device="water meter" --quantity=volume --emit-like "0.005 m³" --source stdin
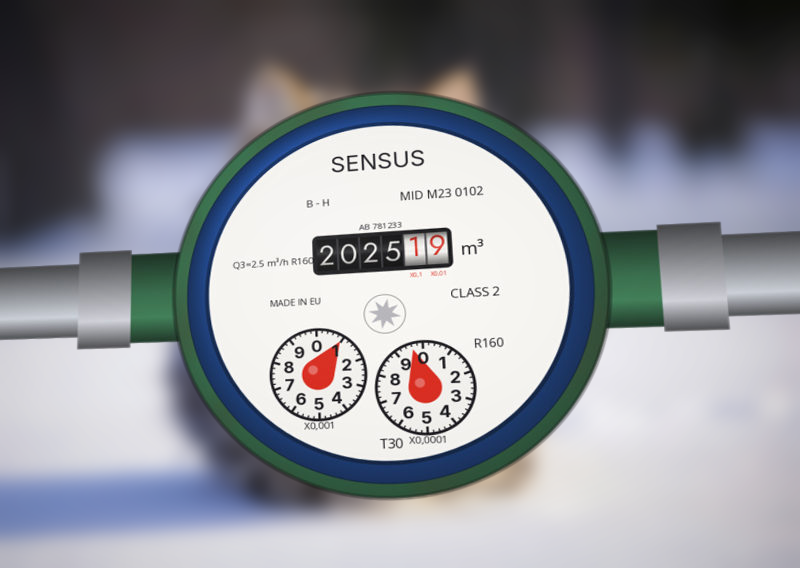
2025.1909 m³
